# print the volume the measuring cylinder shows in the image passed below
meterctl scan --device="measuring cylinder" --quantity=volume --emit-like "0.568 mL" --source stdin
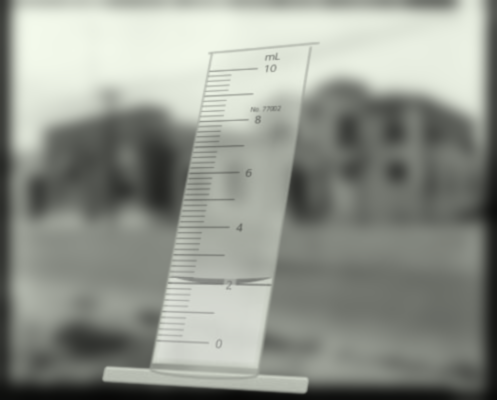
2 mL
